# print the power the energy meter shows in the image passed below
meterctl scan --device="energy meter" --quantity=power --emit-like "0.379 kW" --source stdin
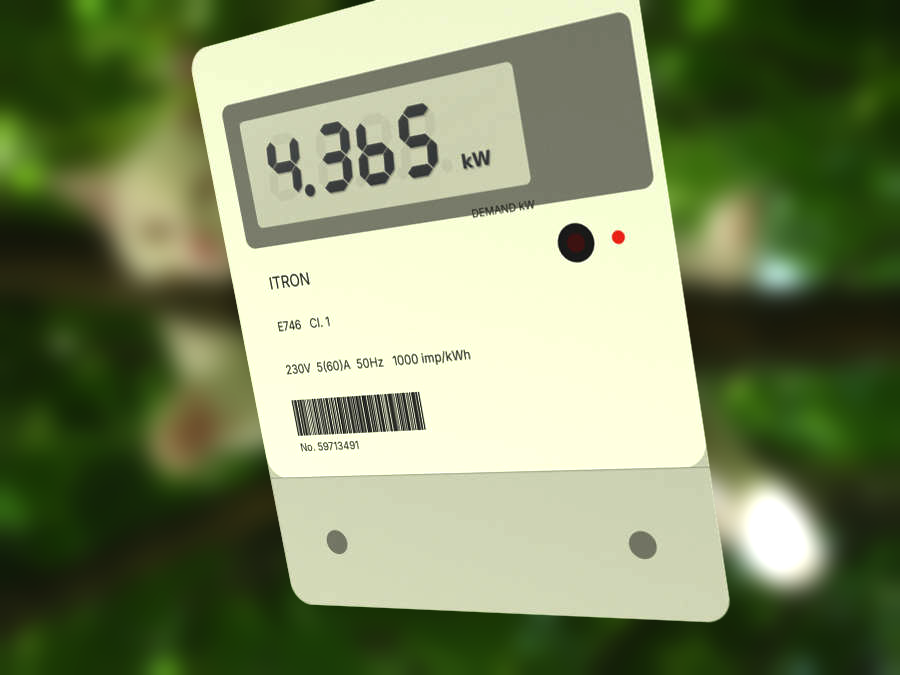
4.365 kW
